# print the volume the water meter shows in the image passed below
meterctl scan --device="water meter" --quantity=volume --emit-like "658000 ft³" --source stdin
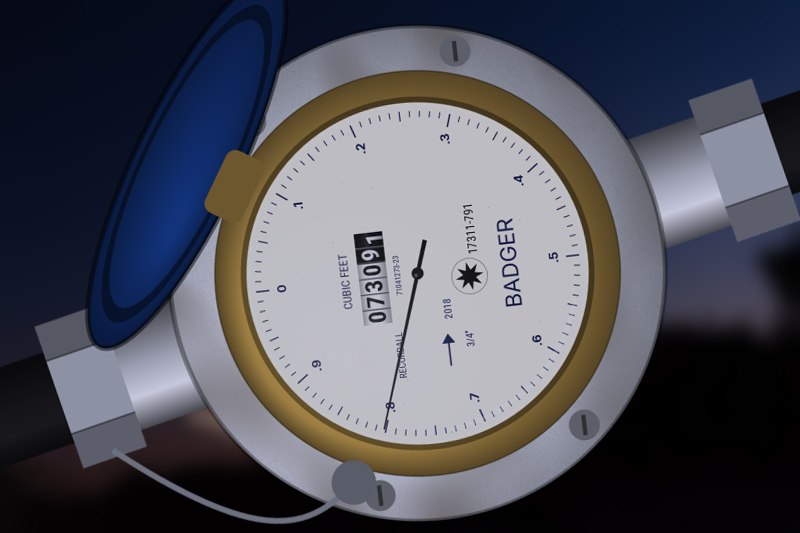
73090.80 ft³
